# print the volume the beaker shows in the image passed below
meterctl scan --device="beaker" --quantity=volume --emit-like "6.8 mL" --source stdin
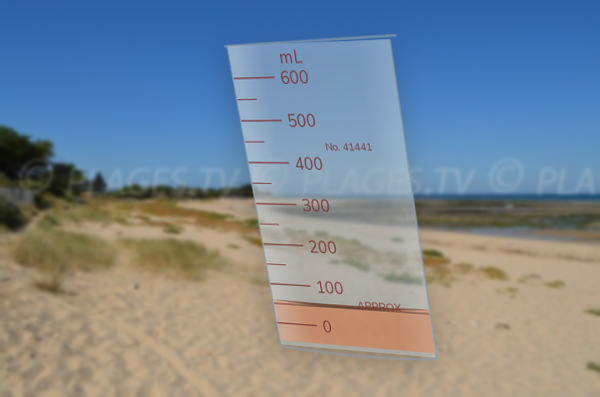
50 mL
